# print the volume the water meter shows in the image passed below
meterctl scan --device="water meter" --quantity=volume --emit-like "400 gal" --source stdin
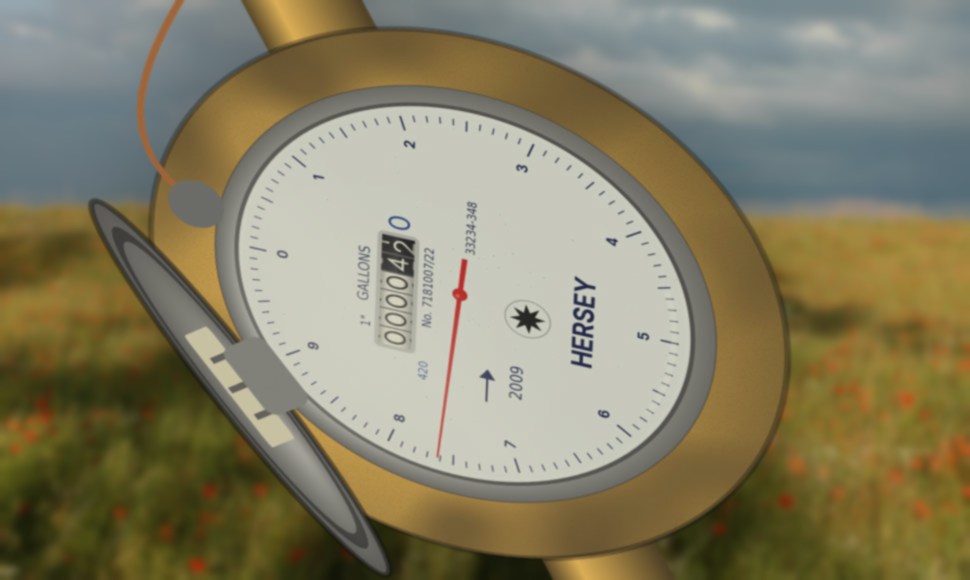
417.6 gal
